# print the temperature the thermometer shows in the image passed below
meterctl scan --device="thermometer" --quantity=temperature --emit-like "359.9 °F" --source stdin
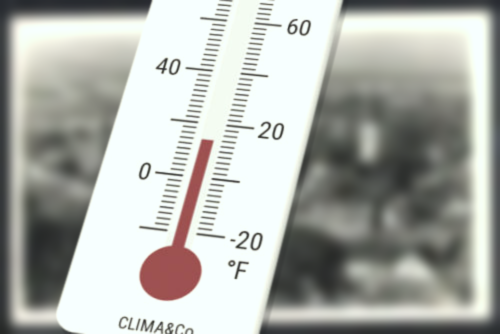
14 °F
